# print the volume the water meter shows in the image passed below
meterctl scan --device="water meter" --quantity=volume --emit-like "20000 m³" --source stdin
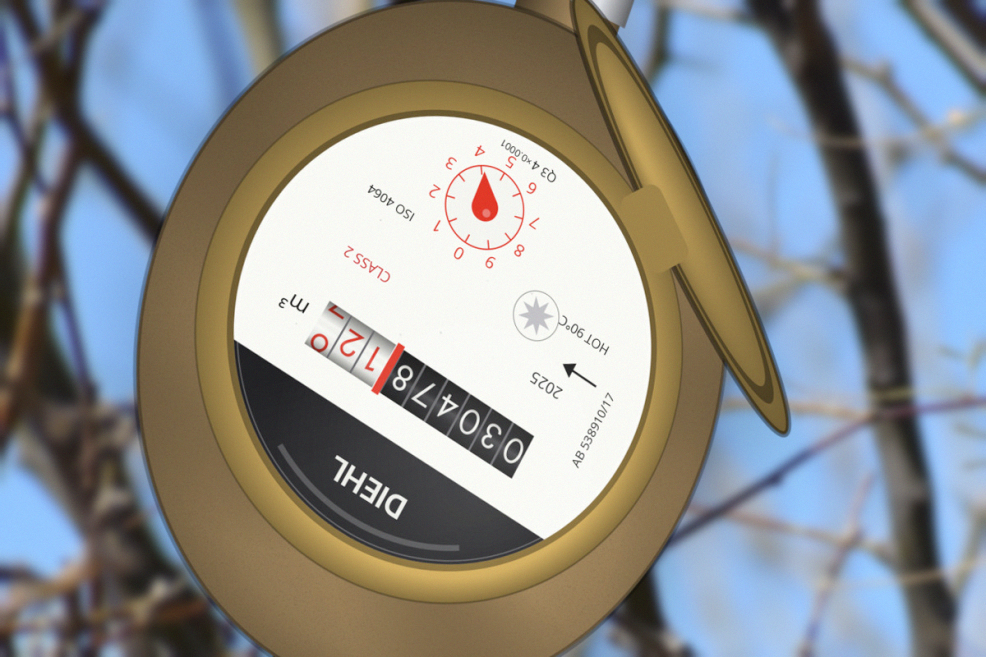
30478.1264 m³
